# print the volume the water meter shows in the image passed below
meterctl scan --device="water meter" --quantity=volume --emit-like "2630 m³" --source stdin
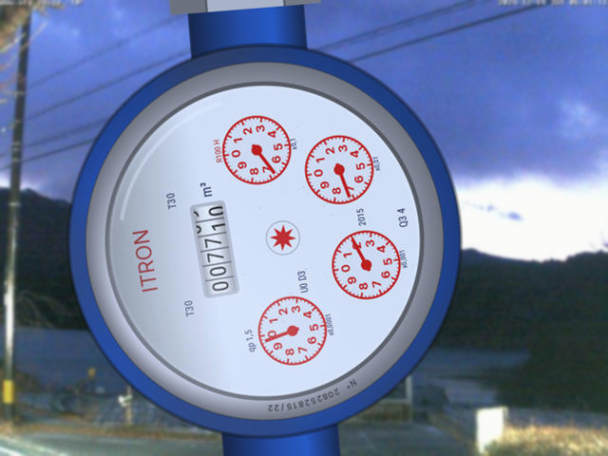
7709.6719 m³
